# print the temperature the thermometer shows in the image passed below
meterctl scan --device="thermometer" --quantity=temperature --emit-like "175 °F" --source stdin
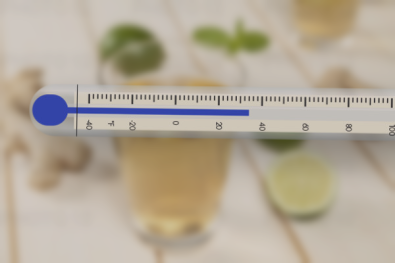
34 °F
